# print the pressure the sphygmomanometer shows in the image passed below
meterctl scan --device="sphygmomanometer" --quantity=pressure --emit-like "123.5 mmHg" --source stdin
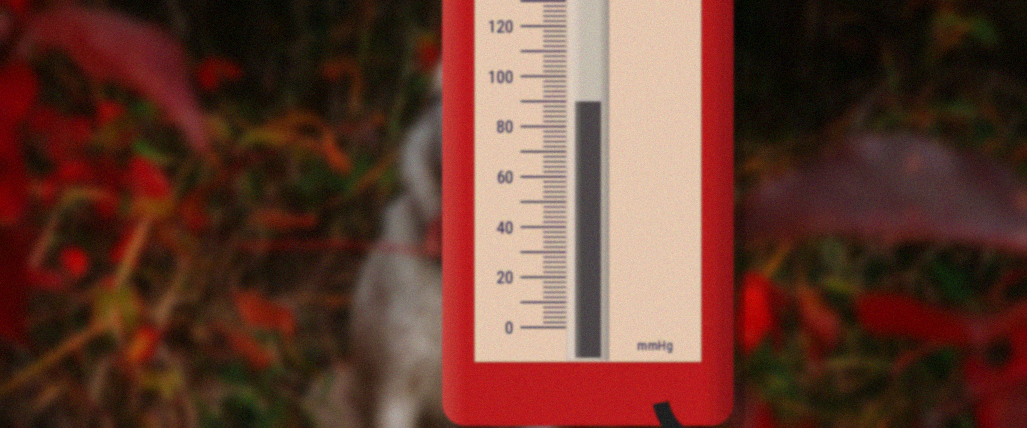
90 mmHg
